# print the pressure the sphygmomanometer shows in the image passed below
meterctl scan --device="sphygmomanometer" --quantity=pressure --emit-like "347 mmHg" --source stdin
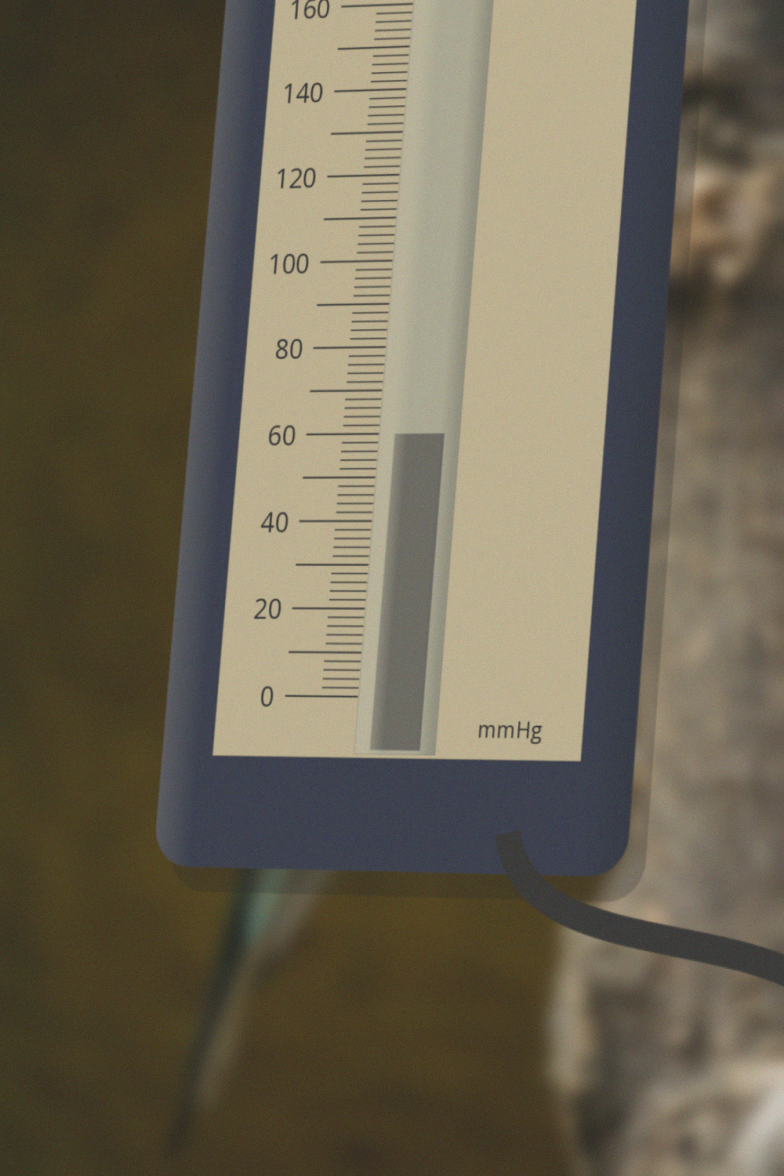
60 mmHg
